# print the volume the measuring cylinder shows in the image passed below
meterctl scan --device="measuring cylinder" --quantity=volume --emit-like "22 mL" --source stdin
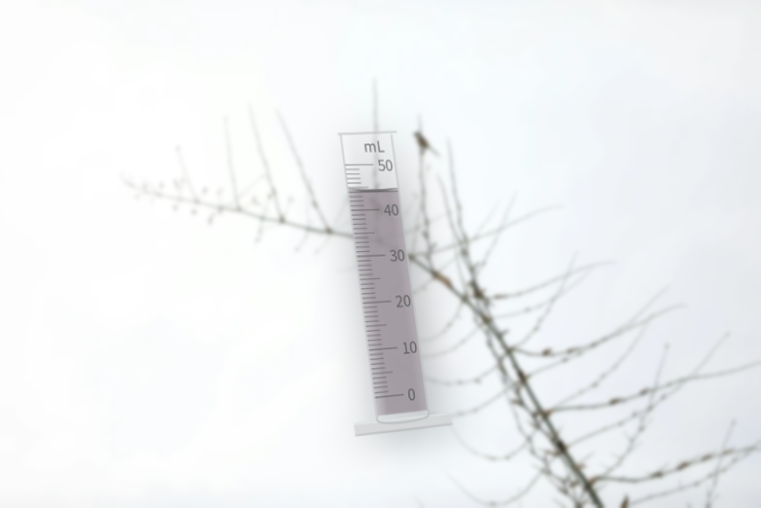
44 mL
